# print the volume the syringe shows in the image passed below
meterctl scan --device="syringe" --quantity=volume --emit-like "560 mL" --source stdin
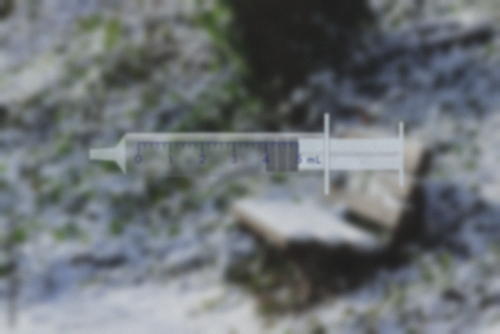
4 mL
